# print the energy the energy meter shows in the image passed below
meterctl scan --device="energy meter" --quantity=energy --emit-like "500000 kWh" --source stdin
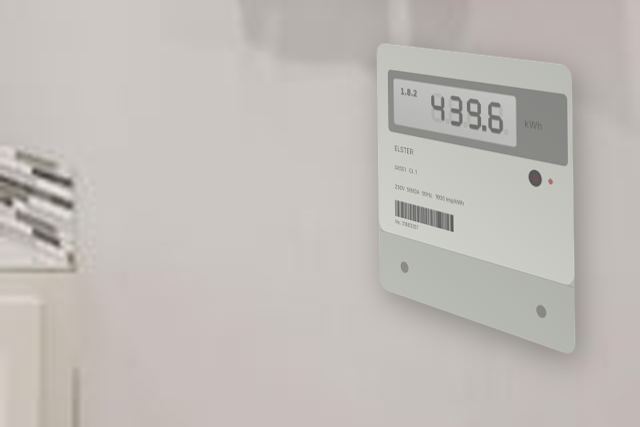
439.6 kWh
